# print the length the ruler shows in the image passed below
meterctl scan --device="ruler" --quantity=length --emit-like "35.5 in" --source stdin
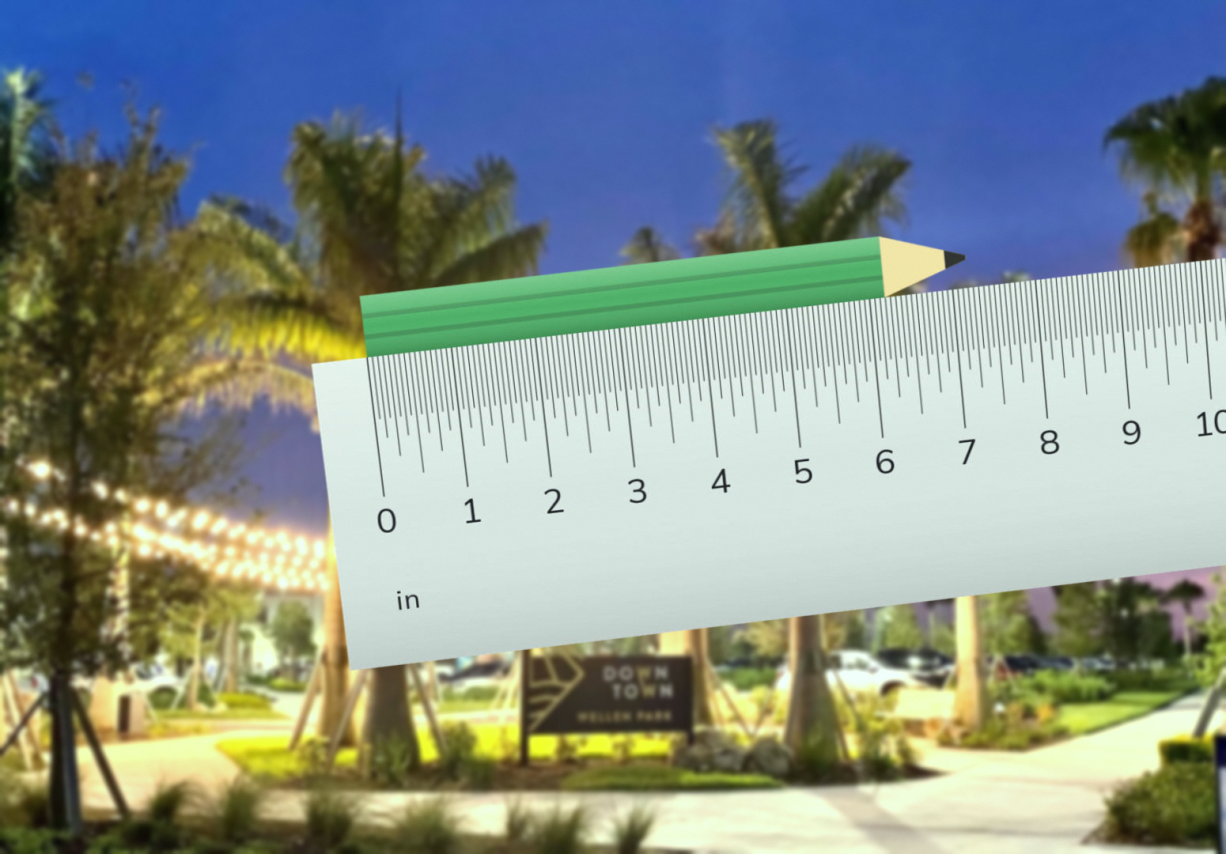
7.1875 in
